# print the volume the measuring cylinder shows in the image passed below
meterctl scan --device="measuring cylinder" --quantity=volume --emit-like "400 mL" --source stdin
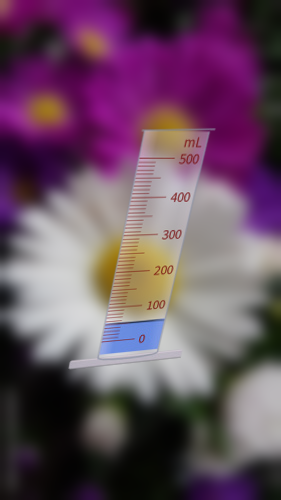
50 mL
